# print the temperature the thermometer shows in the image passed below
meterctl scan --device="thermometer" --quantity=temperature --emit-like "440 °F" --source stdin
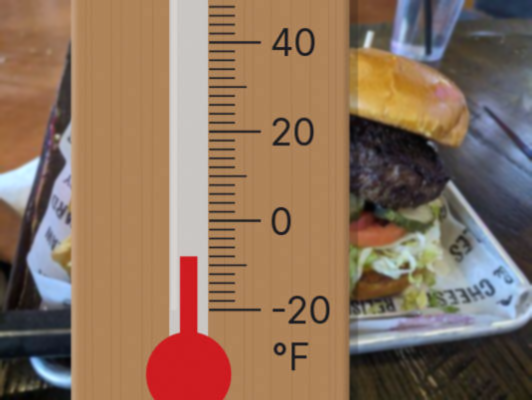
-8 °F
